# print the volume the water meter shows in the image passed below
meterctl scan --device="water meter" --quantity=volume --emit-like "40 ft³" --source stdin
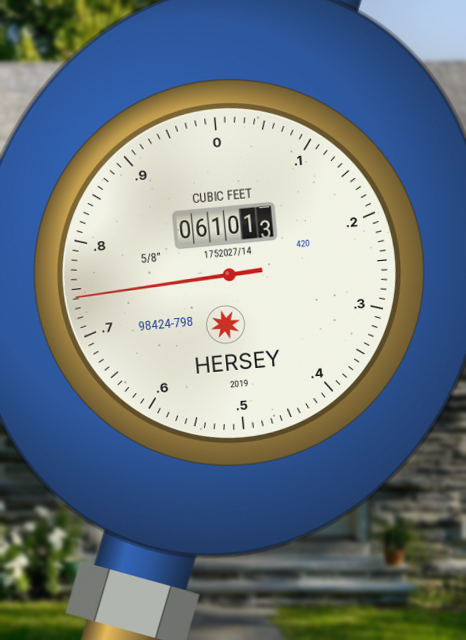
61012.74 ft³
